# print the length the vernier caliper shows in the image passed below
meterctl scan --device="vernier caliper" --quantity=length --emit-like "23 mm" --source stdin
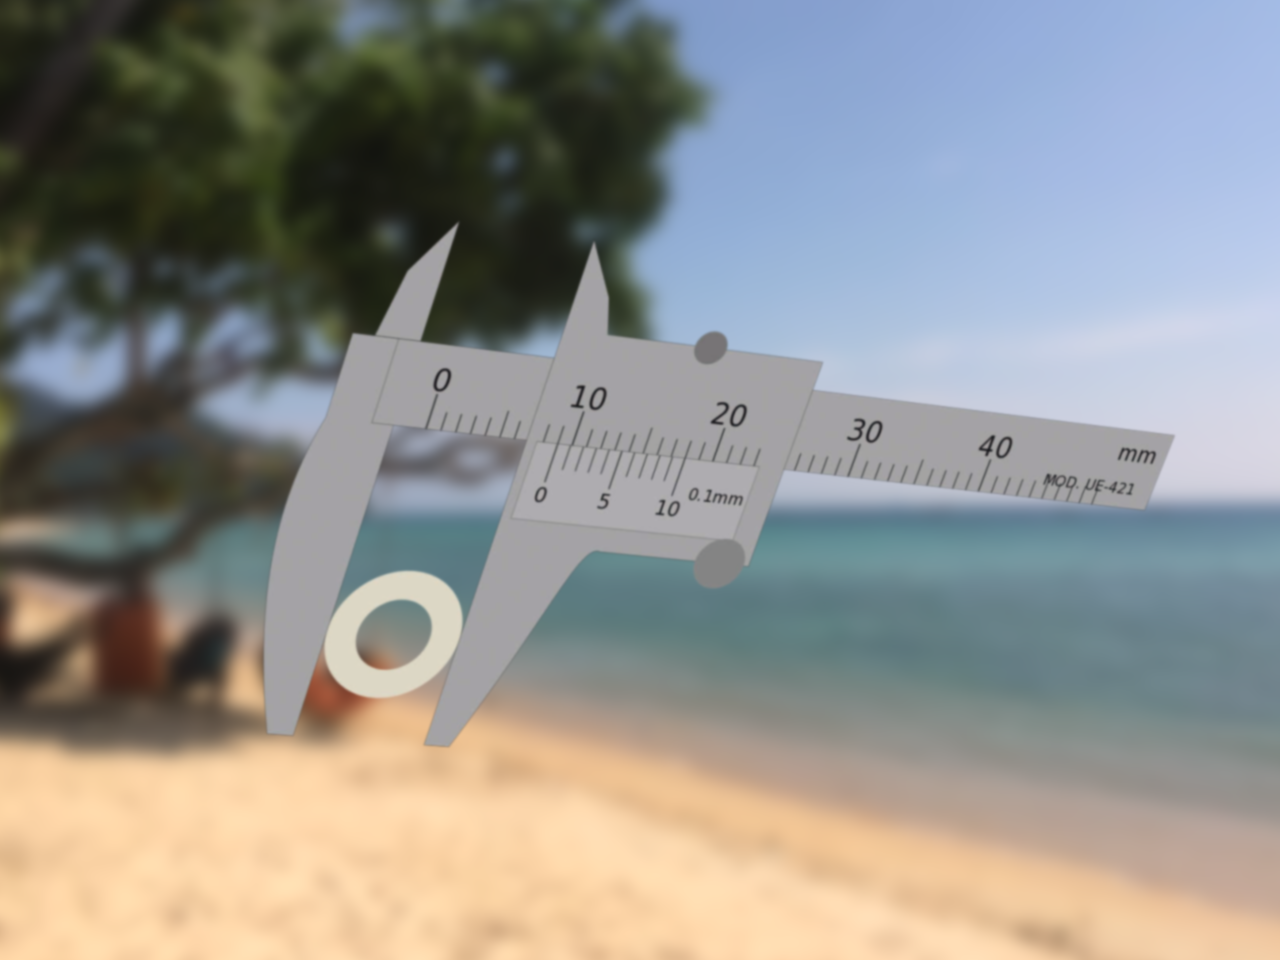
9.0 mm
